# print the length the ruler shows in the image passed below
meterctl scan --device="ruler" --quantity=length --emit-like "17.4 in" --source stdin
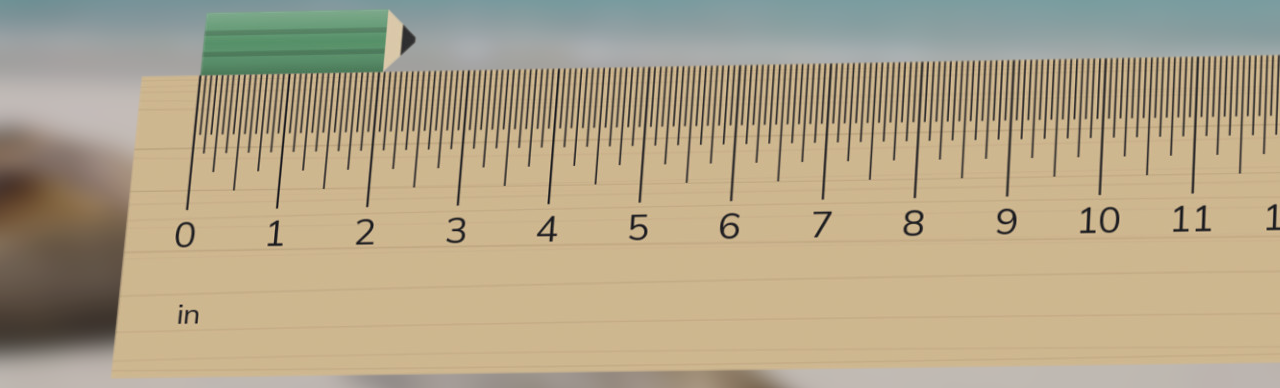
2.375 in
